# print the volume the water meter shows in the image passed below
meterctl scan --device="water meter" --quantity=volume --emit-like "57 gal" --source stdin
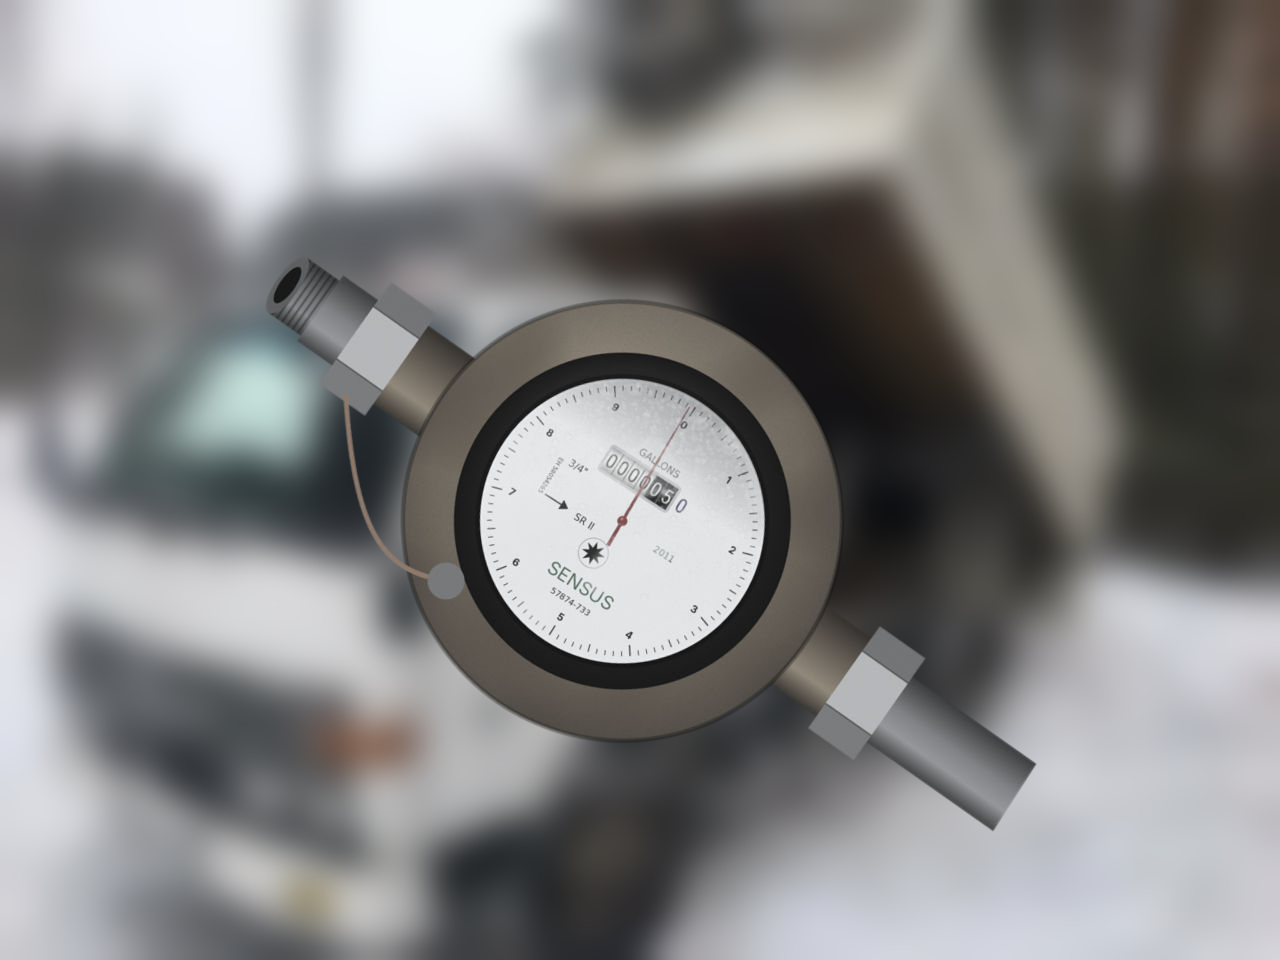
49.9 gal
